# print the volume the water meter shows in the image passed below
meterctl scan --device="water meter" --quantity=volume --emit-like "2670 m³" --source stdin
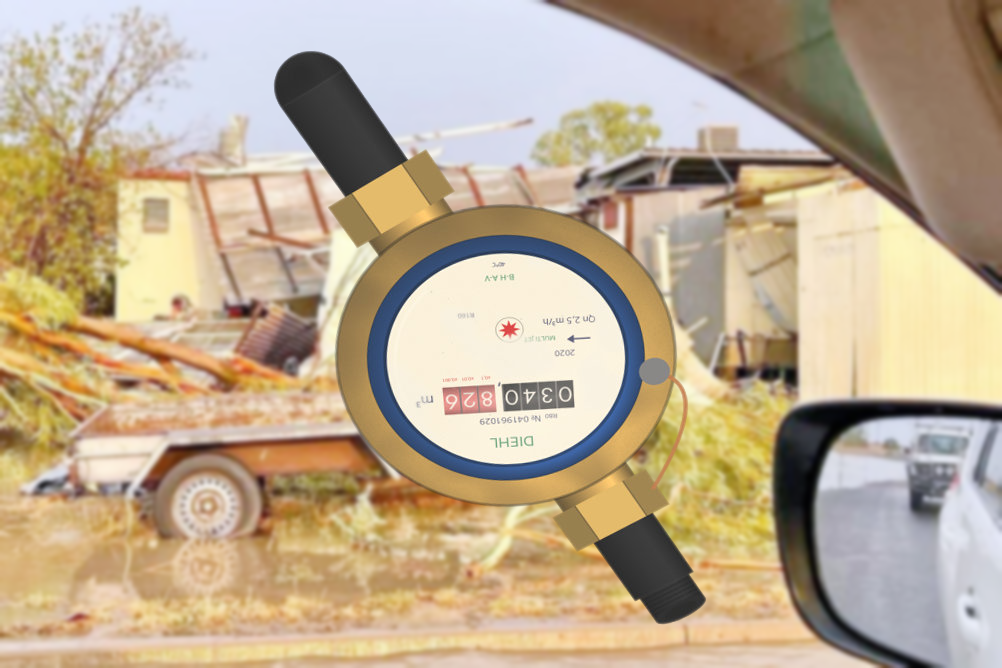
340.826 m³
